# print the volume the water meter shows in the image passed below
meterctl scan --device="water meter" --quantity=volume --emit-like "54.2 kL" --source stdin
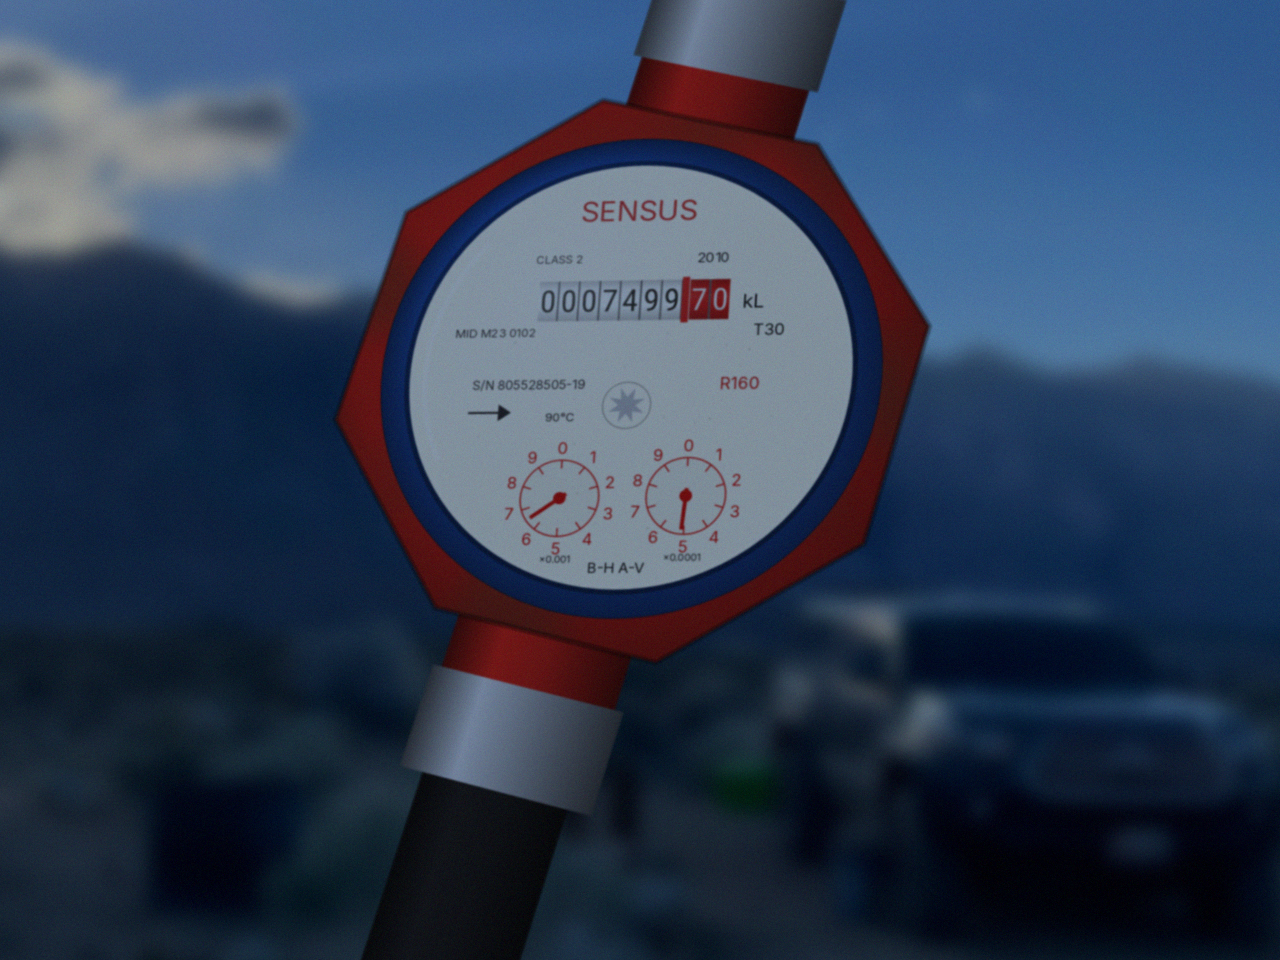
7499.7065 kL
